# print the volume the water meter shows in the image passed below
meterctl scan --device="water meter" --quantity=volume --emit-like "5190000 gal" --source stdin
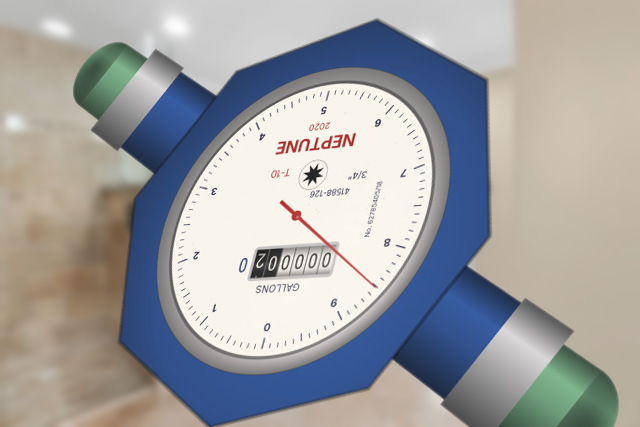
18.5 gal
